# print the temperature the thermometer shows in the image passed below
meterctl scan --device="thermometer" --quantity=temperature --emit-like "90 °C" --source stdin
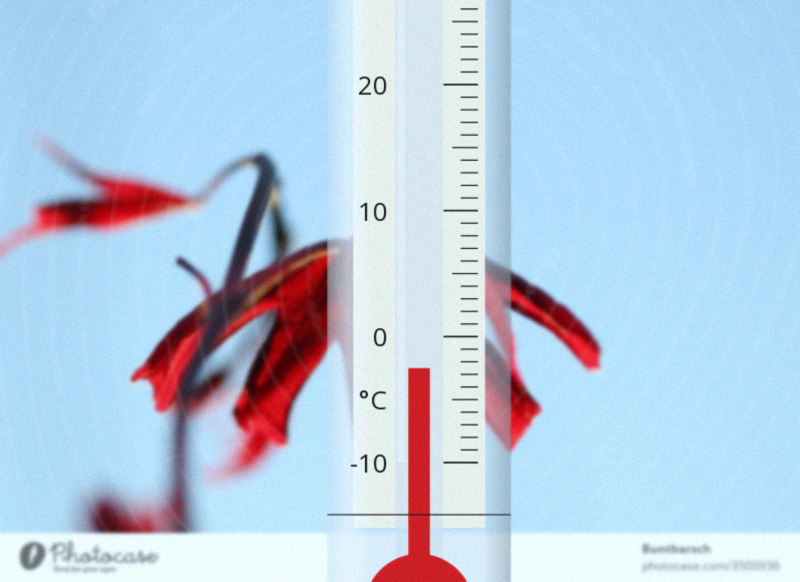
-2.5 °C
